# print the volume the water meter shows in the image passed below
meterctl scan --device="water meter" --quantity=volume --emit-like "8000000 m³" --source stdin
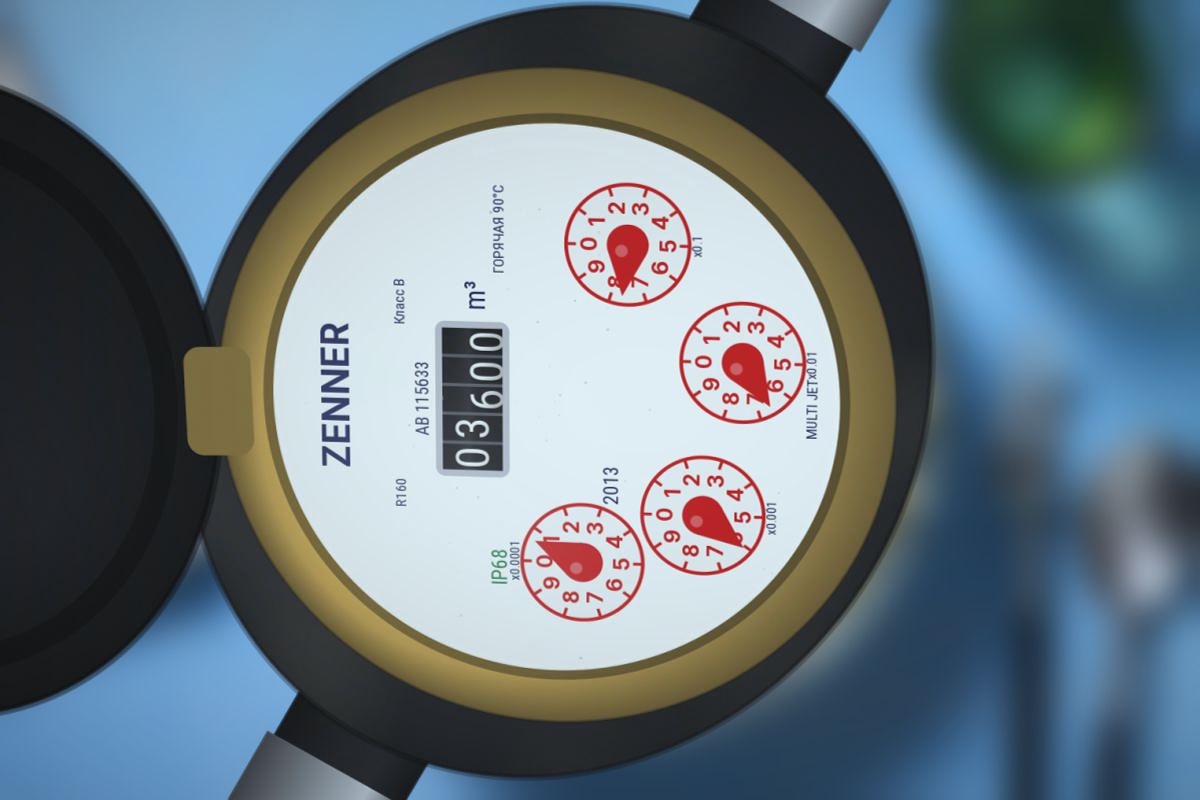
3599.7660 m³
